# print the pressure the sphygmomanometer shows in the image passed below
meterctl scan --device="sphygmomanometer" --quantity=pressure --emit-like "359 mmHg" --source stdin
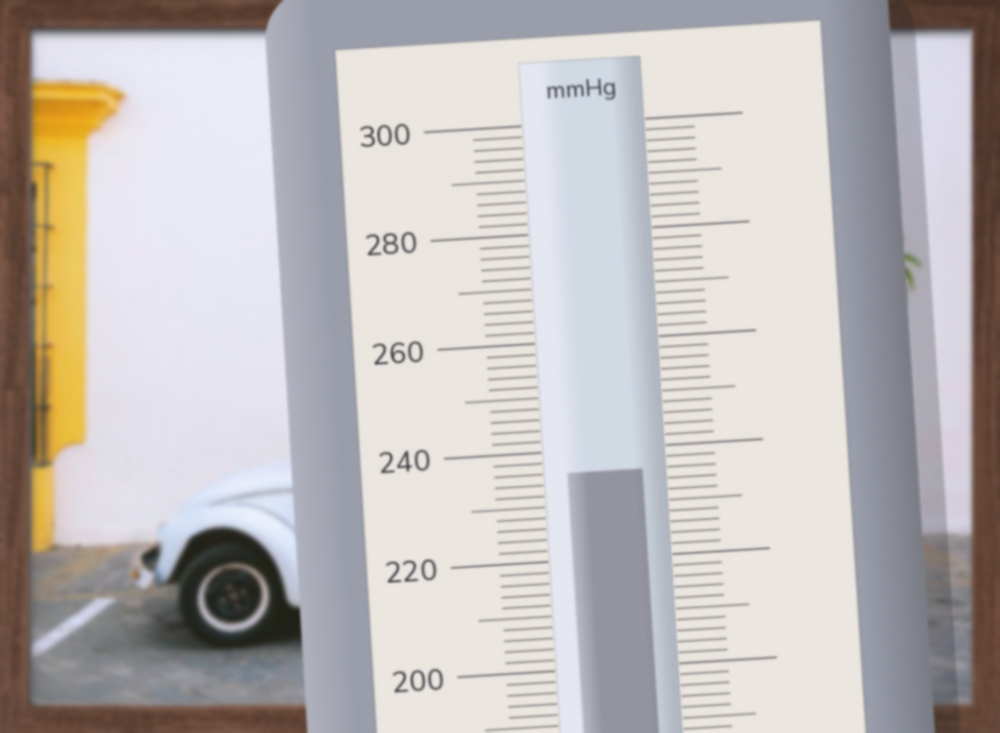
236 mmHg
